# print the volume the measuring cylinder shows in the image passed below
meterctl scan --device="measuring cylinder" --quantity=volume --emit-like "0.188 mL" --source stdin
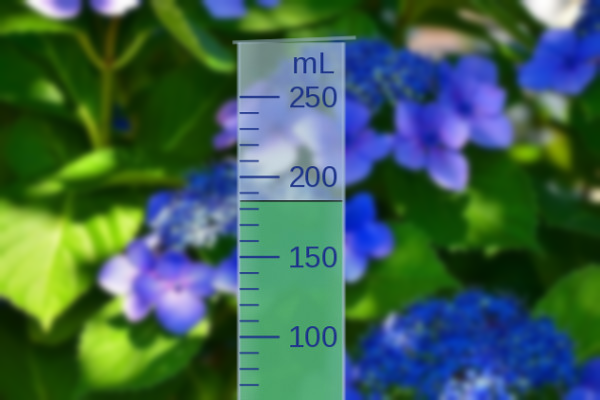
185 mL
